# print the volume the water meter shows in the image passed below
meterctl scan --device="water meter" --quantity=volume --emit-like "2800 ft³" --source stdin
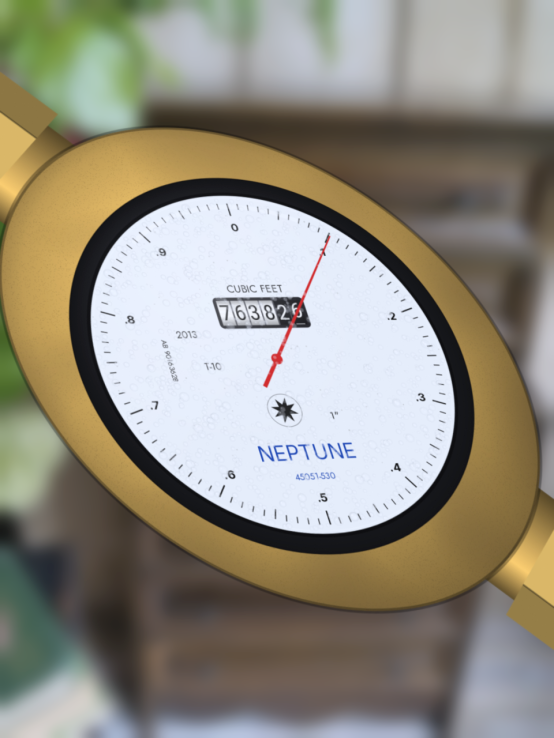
763826.10 ft³
